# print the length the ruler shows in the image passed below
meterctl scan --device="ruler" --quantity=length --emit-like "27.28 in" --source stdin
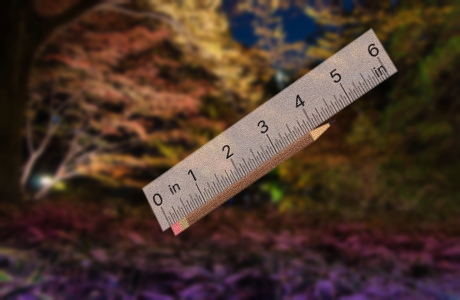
4.5 in
